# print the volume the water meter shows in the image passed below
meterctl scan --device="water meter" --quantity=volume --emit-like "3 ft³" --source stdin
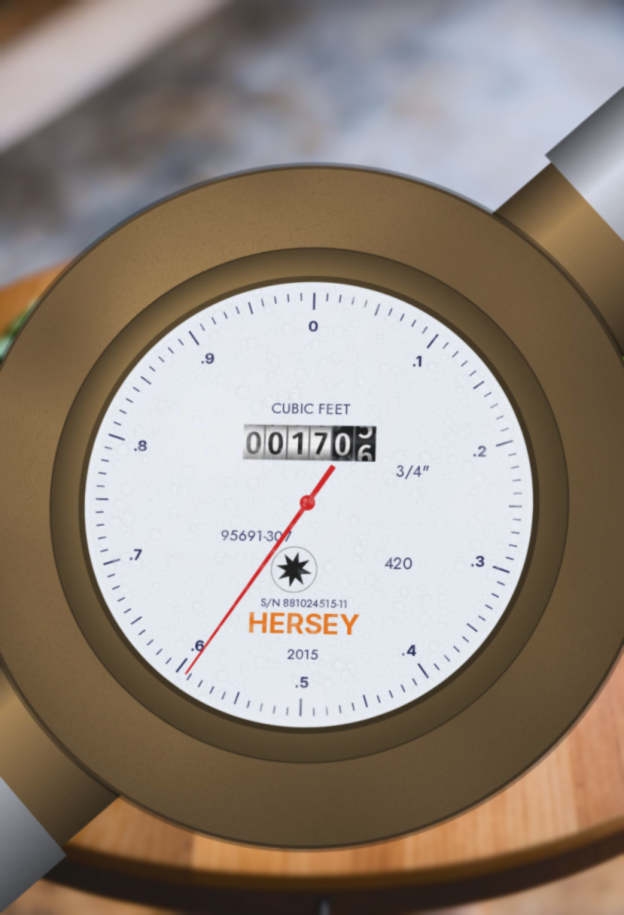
1705.59 ft³
